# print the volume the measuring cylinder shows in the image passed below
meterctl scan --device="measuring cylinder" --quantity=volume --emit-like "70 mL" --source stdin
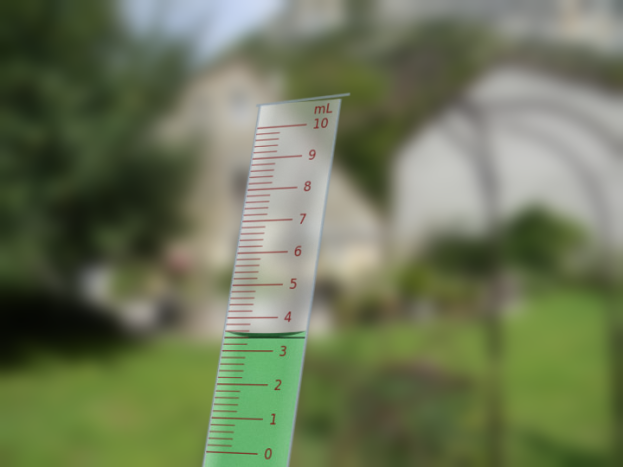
3.4 mL
